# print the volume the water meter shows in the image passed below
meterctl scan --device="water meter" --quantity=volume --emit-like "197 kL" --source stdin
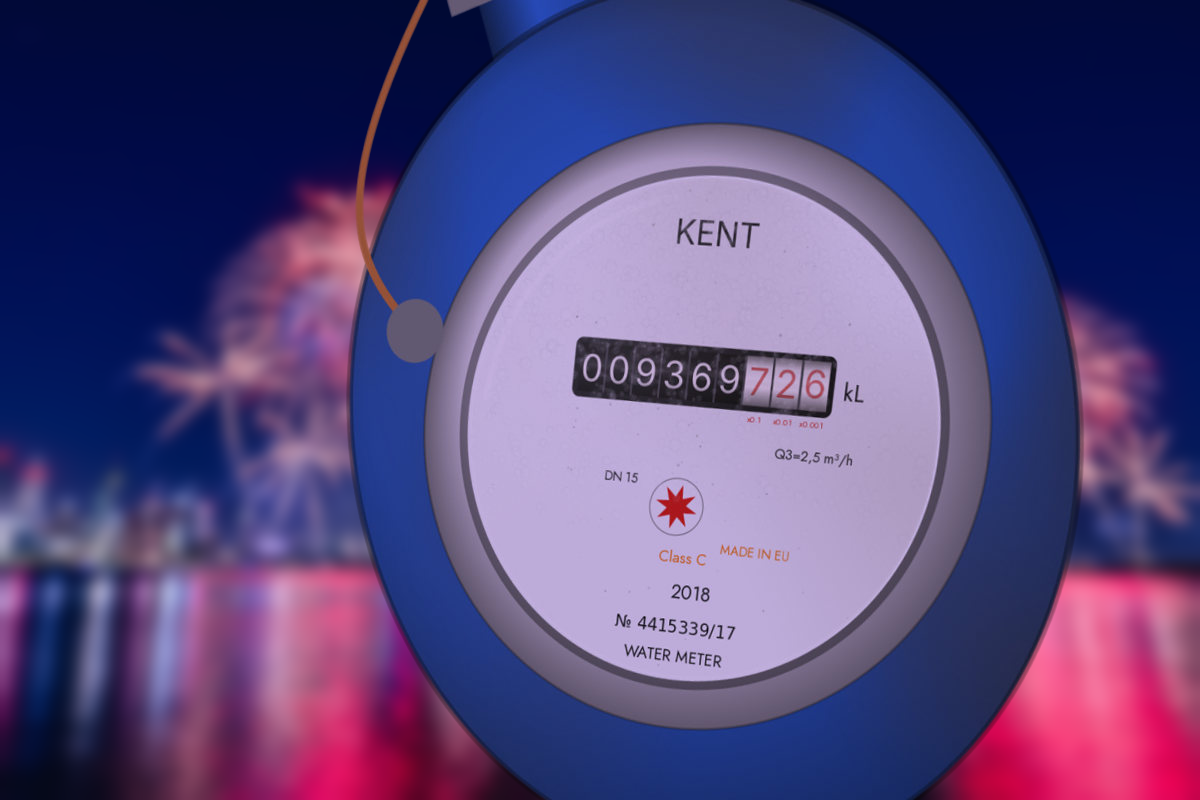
9369.726 kL
